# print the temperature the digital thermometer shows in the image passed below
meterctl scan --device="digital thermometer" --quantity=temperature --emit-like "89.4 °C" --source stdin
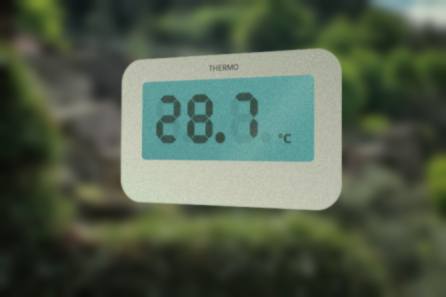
28.7 °C
